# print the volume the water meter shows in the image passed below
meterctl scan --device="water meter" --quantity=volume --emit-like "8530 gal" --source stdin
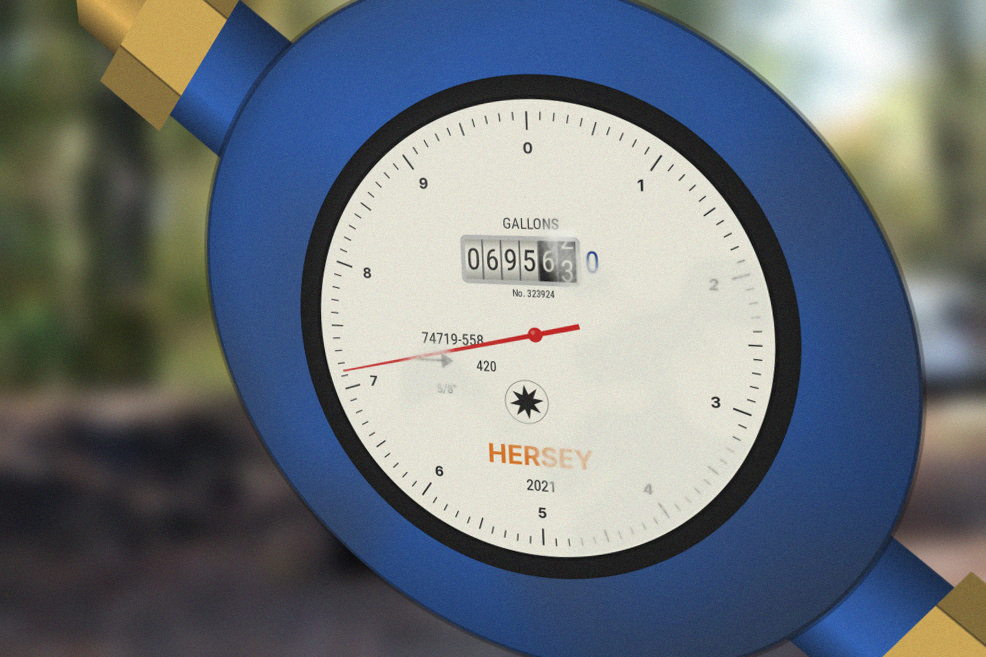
695627.1 gal
